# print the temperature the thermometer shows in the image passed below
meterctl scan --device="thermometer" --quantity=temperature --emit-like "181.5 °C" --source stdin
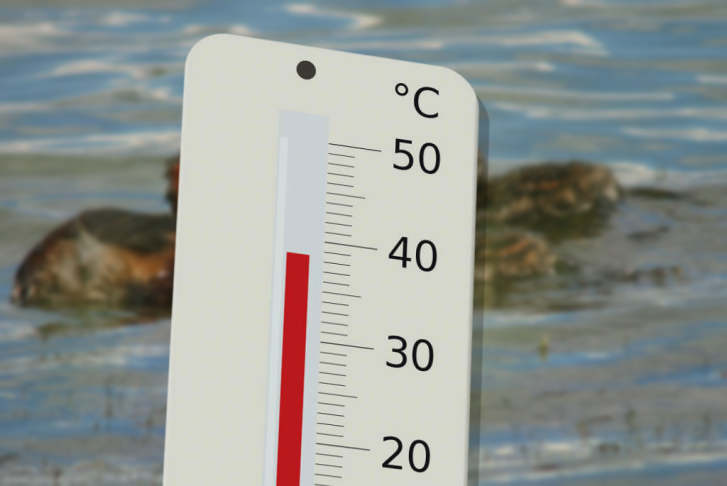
38.5 °C
